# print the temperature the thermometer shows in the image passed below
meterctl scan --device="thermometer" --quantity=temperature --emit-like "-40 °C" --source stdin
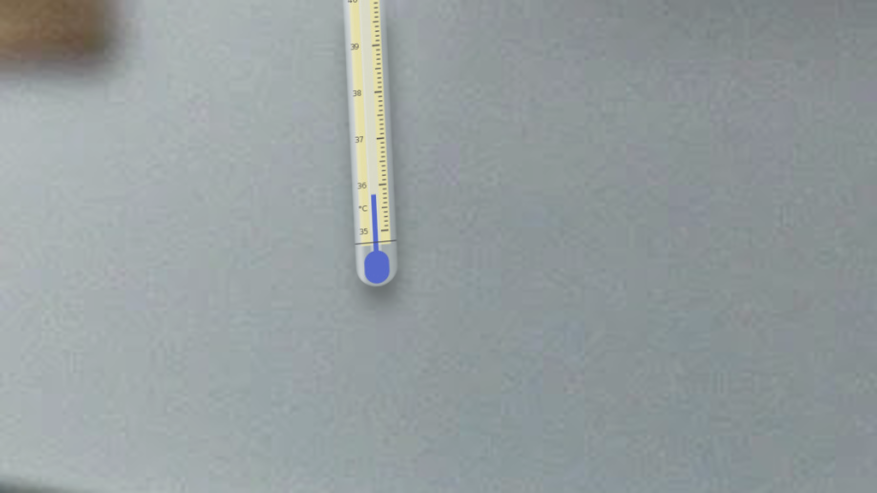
35.8 °C
